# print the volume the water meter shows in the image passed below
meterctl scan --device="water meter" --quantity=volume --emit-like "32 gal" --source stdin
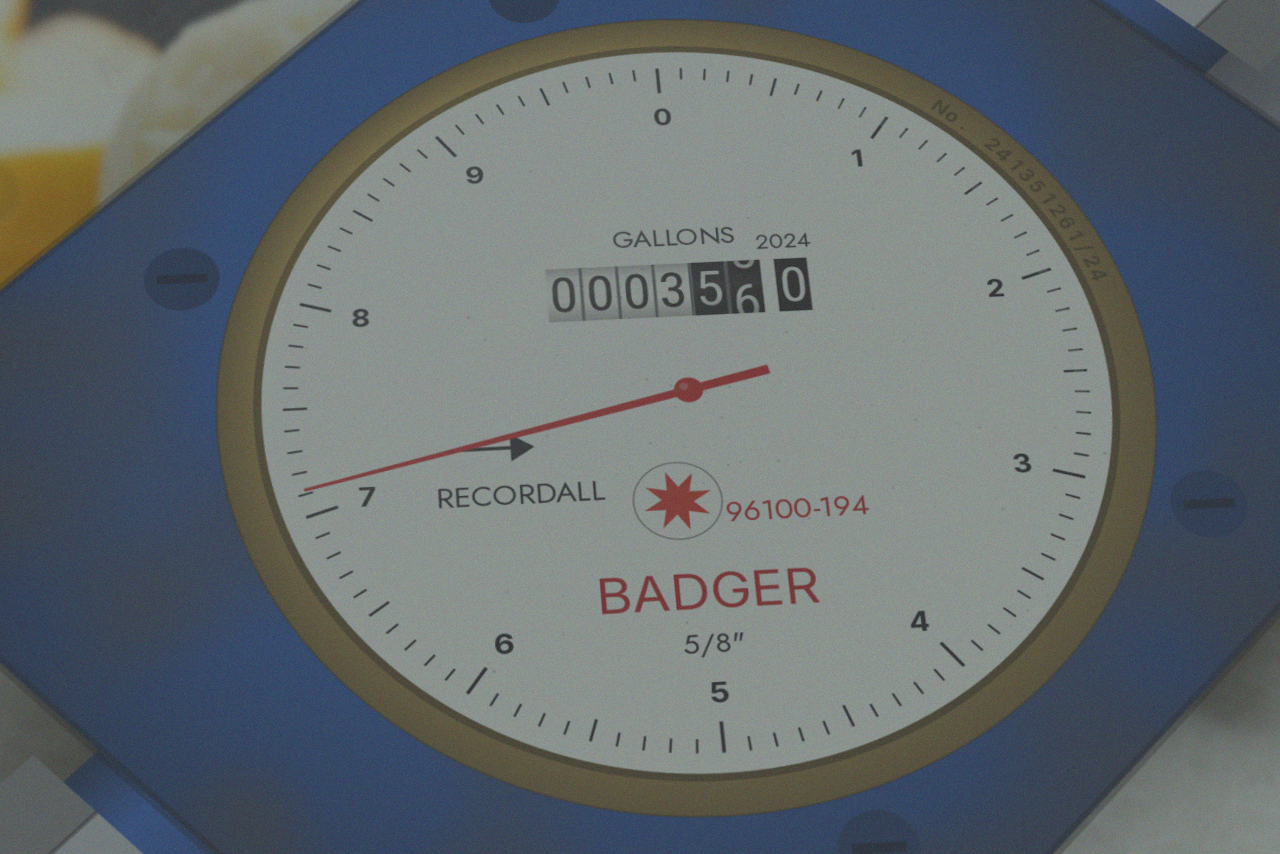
3557.1 gal
